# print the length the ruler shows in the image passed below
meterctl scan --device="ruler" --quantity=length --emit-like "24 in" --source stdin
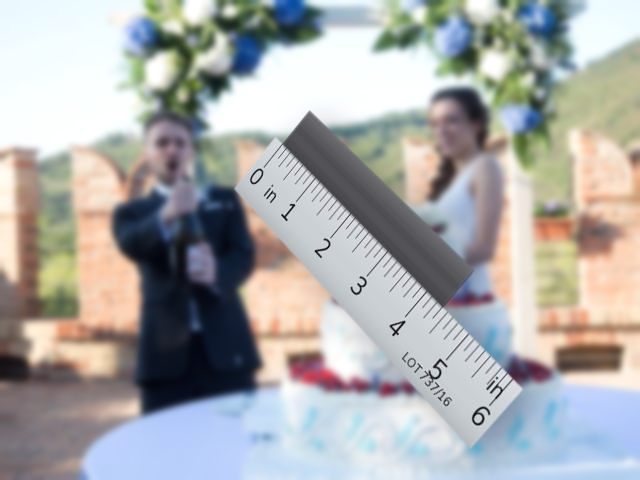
4.375 in
